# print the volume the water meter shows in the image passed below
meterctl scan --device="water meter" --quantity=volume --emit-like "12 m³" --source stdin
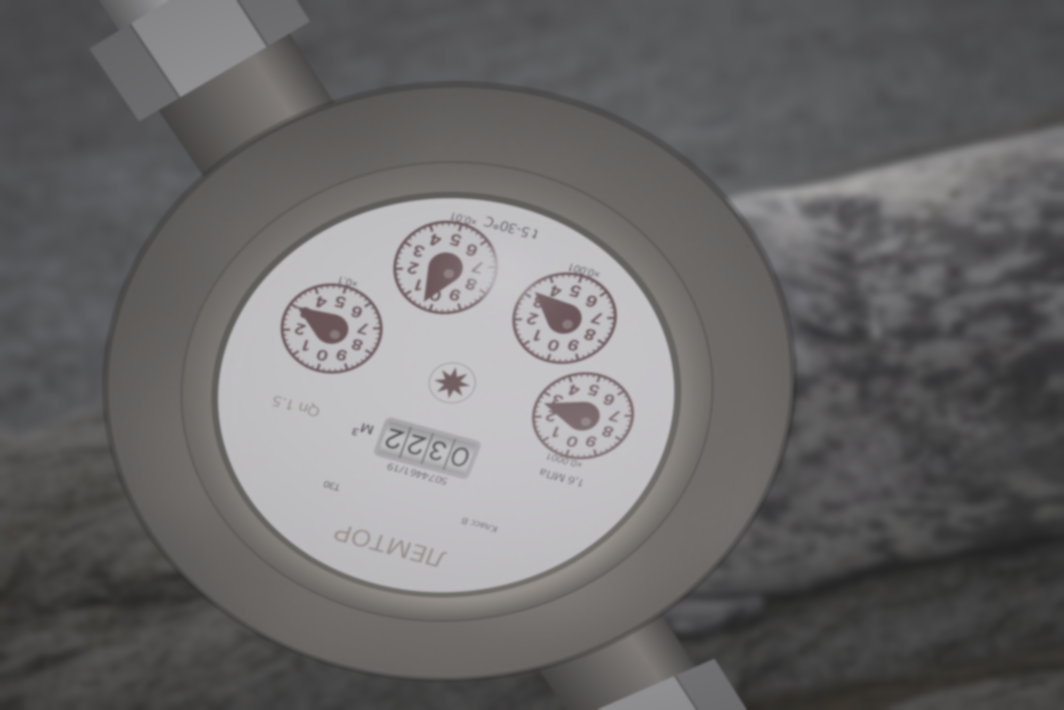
322.3032 m³
